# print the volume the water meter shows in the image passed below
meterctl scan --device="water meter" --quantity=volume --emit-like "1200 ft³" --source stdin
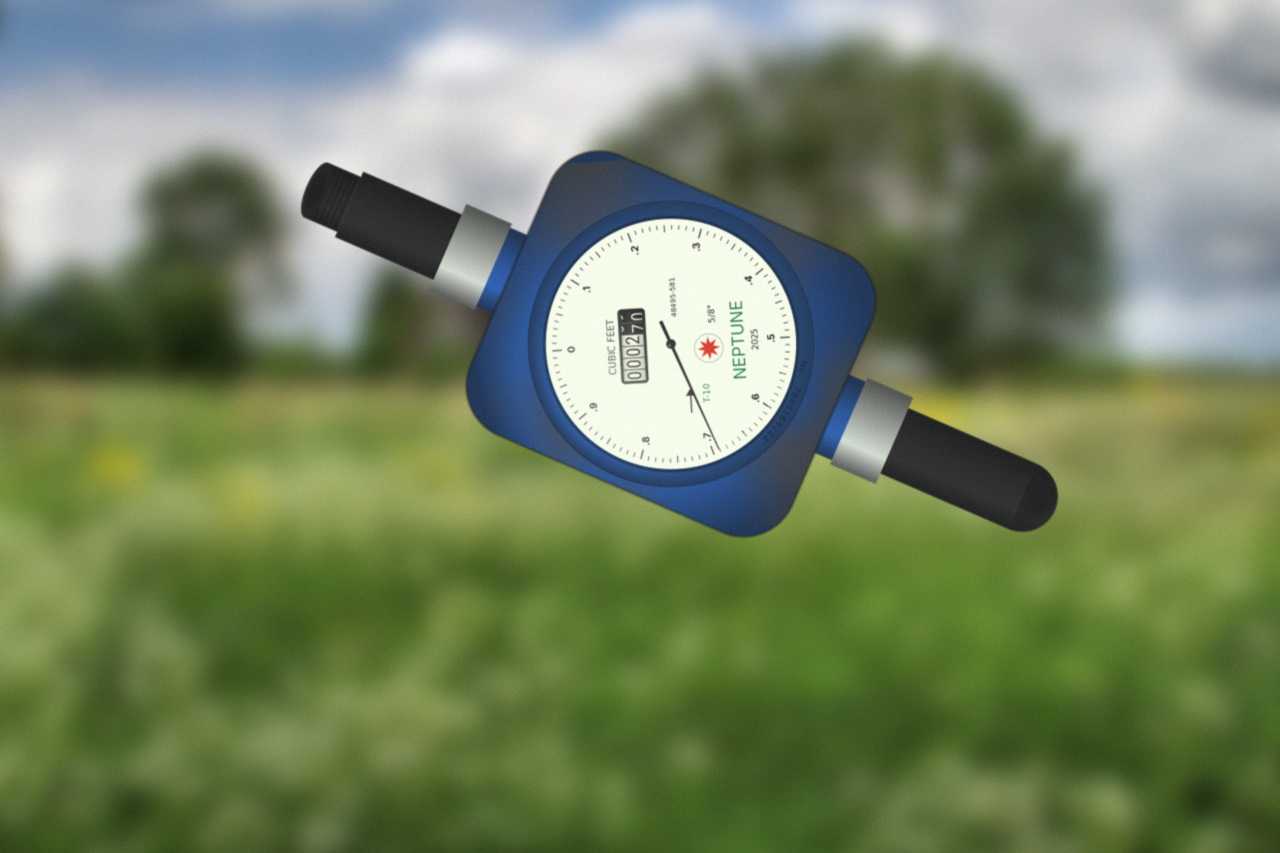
269.69 ft³
